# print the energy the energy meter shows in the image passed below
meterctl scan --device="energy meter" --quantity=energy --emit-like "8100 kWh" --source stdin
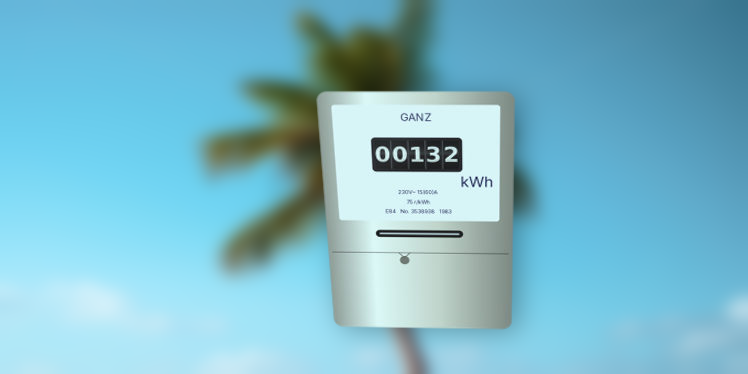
132 kWh
